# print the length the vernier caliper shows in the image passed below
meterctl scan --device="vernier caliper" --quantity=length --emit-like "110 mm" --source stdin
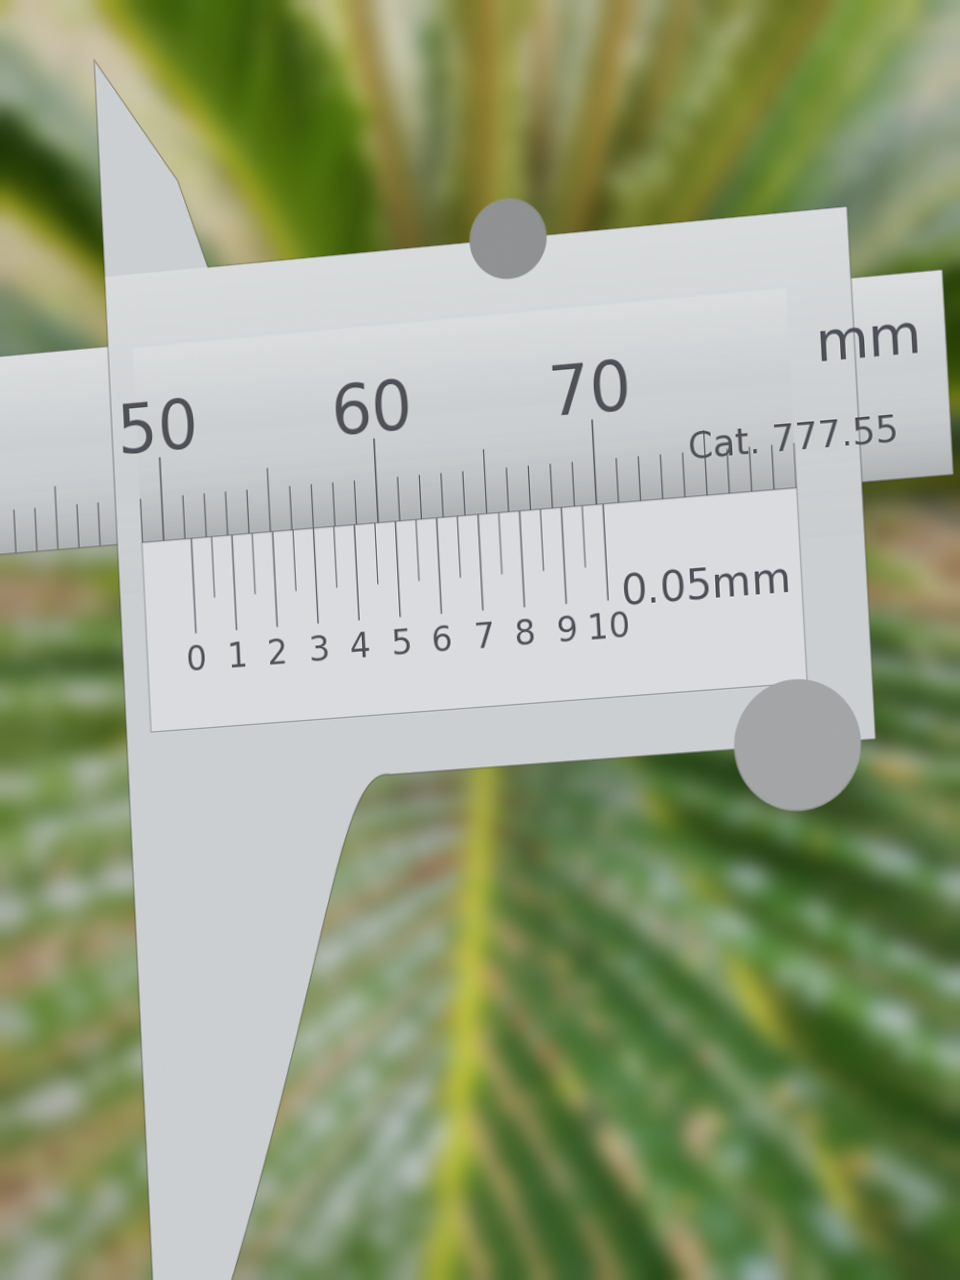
51.3 mm
